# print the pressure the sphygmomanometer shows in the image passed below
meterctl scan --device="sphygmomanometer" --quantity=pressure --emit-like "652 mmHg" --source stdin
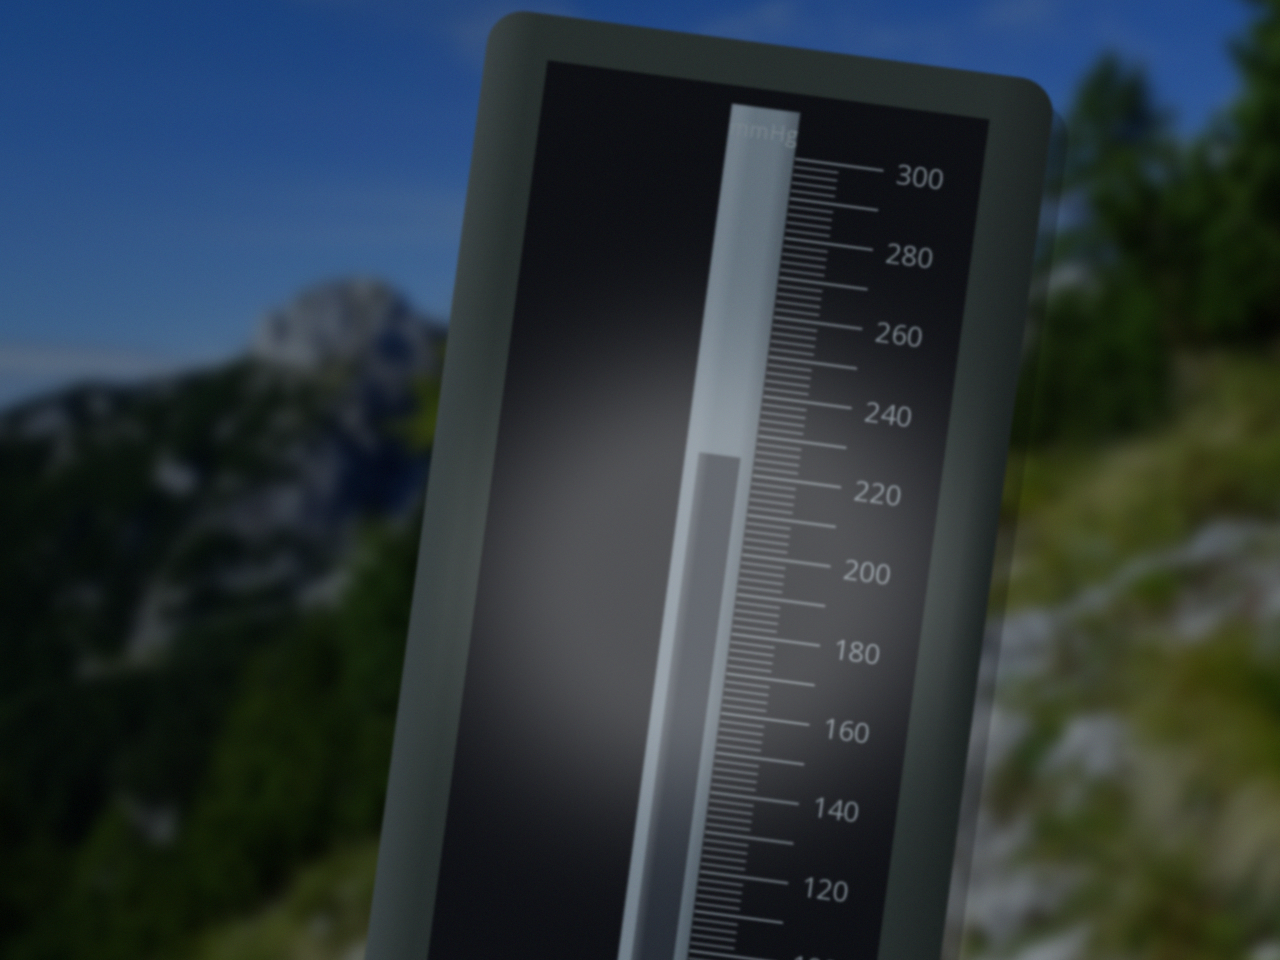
224 mmHg
